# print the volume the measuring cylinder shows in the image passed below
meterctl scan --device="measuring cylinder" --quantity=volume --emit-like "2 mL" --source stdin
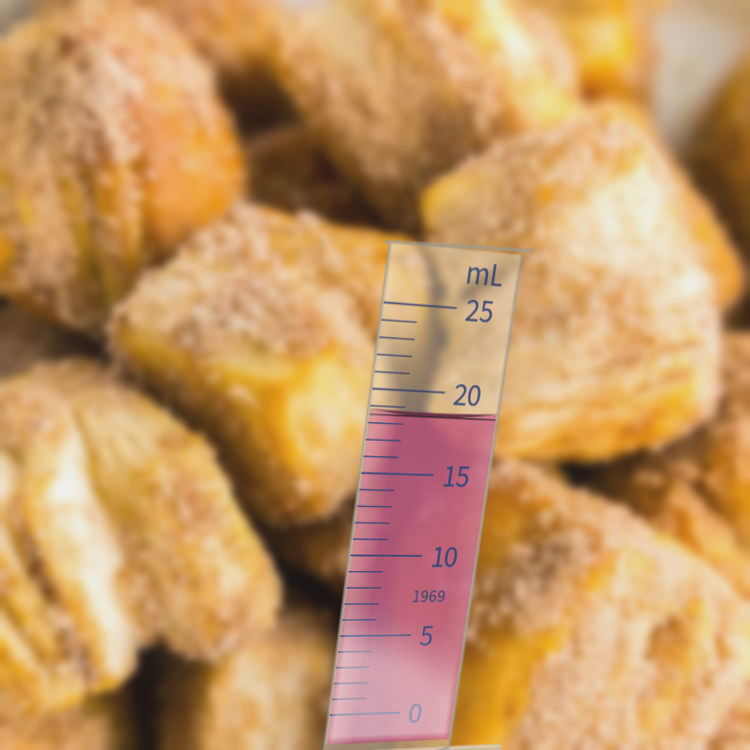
18.5 mL
